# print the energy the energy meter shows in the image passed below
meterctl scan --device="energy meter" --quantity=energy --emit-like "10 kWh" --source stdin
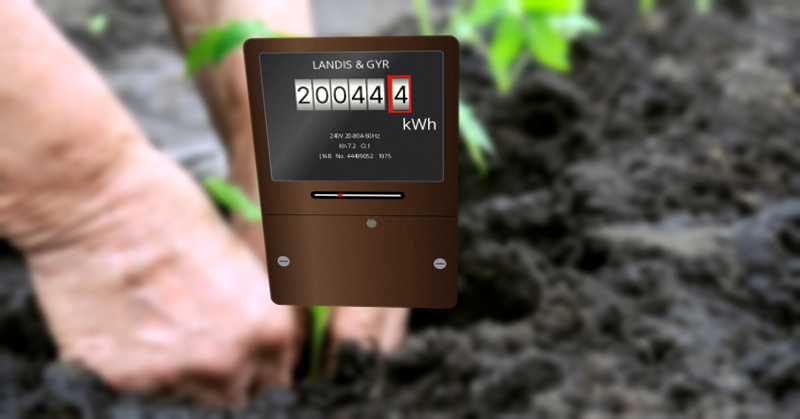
20044.4 kWh
